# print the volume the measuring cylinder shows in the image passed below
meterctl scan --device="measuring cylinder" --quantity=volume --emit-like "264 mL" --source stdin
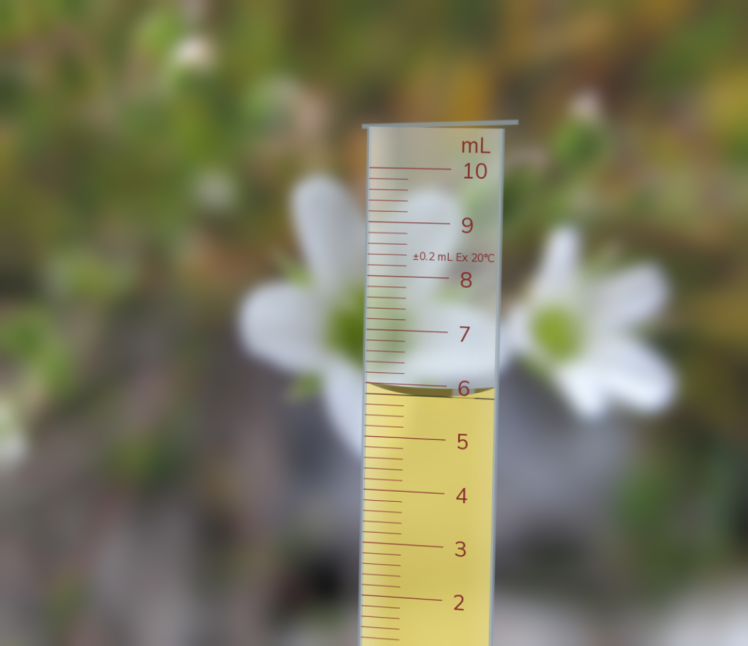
5.8 mL
